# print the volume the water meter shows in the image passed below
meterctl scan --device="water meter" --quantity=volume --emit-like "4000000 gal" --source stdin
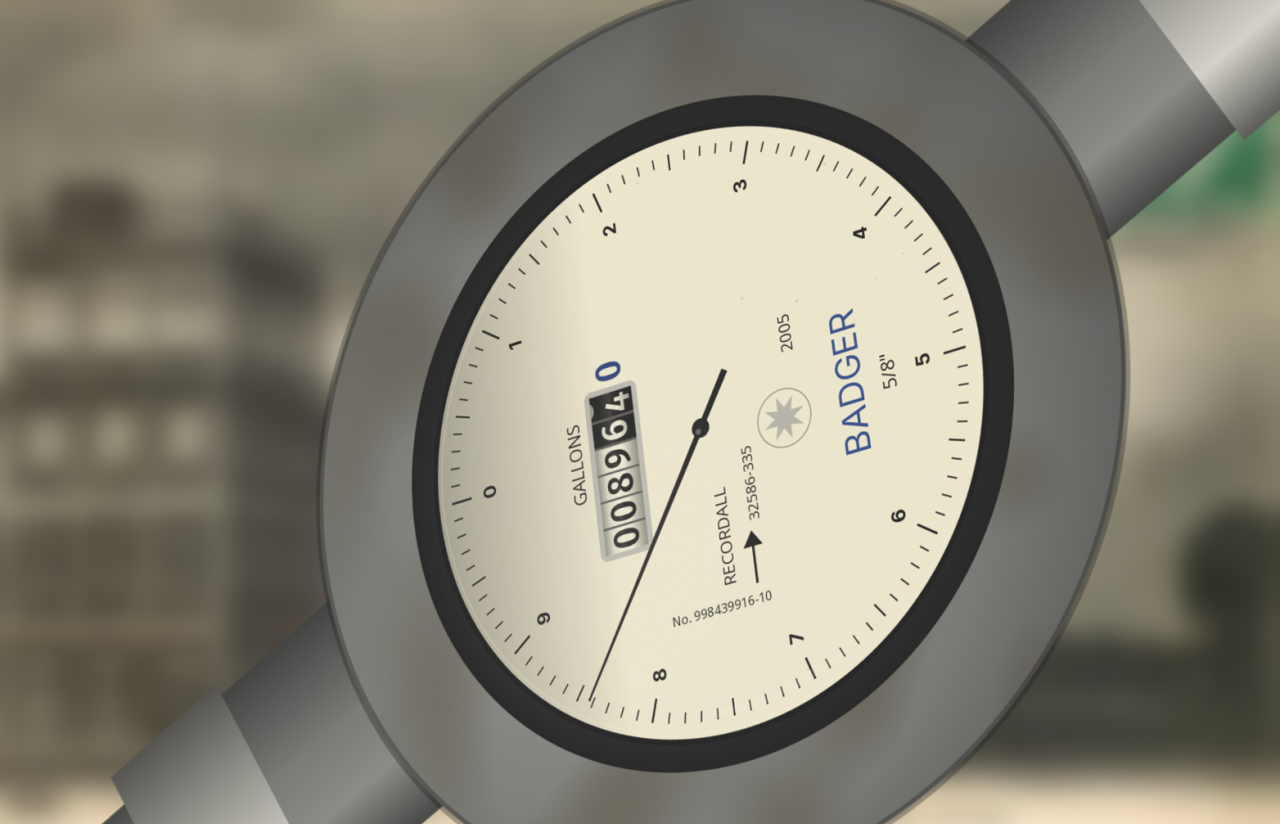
89638.4 gal
